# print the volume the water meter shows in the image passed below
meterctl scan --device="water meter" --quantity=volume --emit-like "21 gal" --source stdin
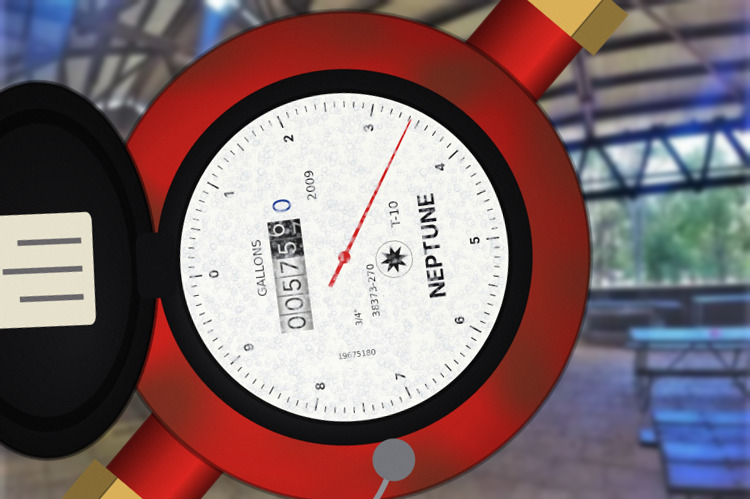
57563.4 gal
